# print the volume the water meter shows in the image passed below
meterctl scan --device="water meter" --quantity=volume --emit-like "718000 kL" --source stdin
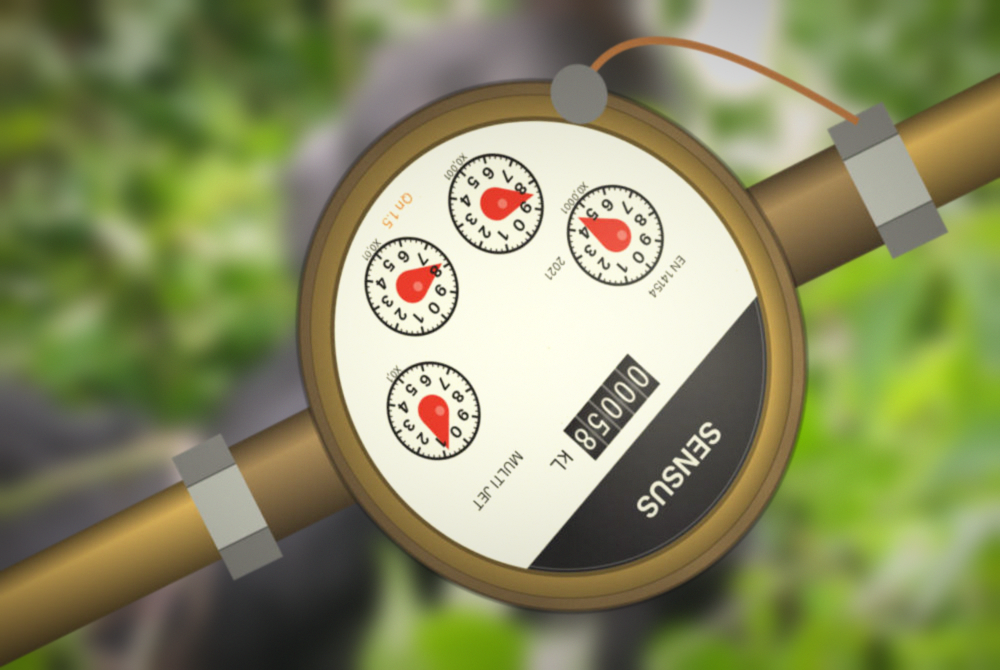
58.0784 kL
